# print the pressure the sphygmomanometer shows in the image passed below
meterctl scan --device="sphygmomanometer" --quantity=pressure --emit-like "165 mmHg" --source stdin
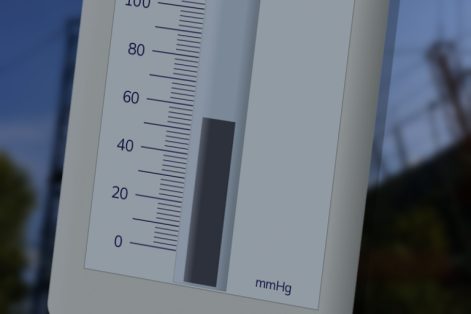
56 mmHg
